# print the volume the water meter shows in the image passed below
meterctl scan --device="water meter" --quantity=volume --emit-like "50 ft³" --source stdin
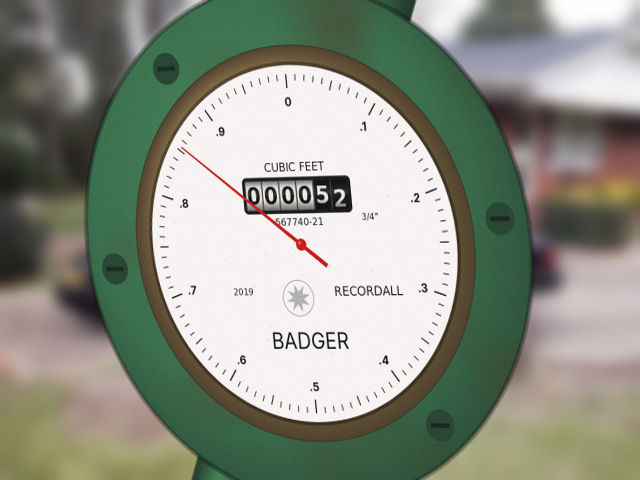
51.85 ft³
